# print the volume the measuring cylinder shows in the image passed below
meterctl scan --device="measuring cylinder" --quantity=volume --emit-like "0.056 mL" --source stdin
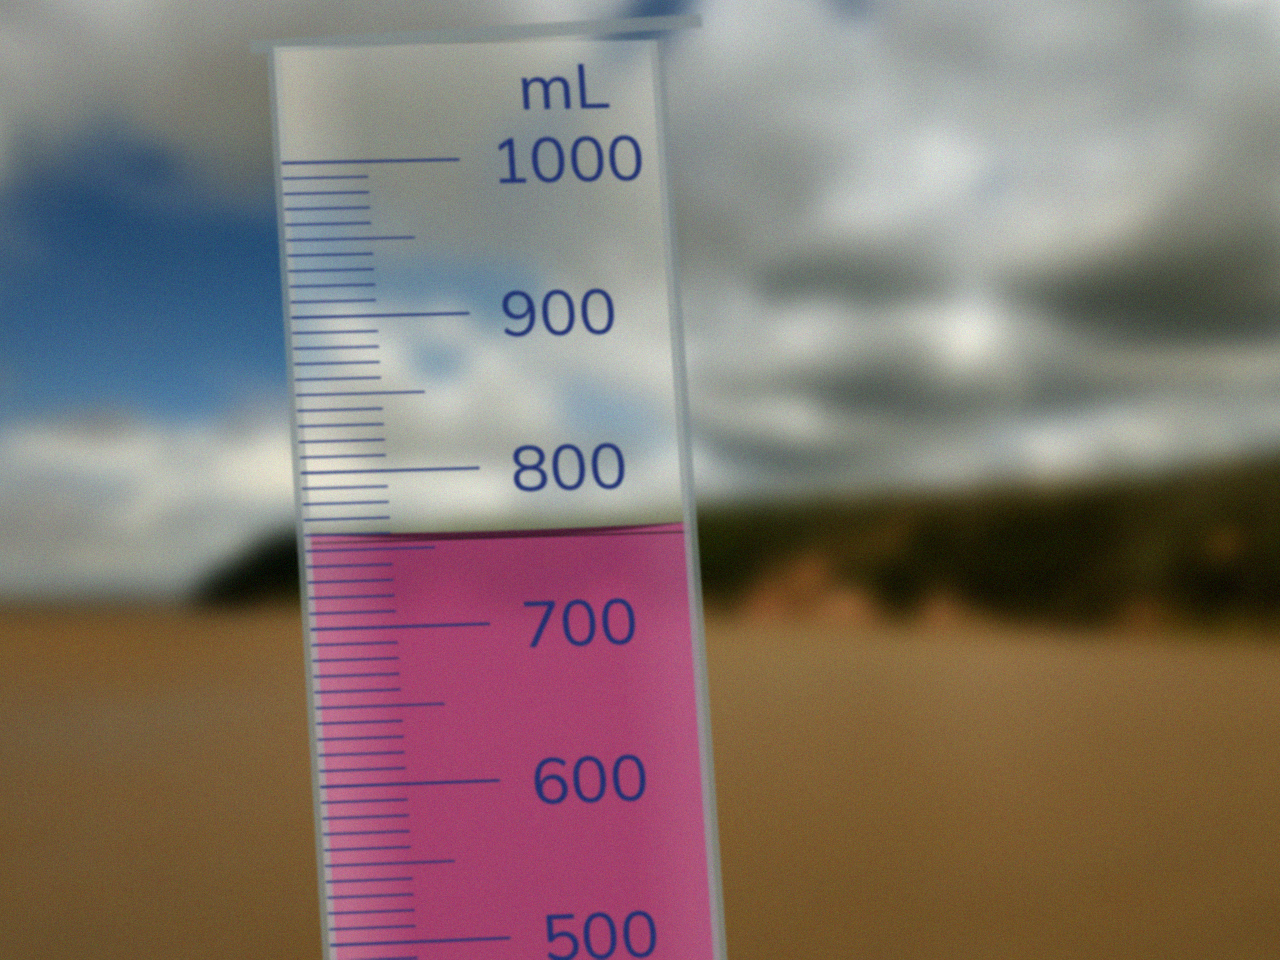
755 mL
